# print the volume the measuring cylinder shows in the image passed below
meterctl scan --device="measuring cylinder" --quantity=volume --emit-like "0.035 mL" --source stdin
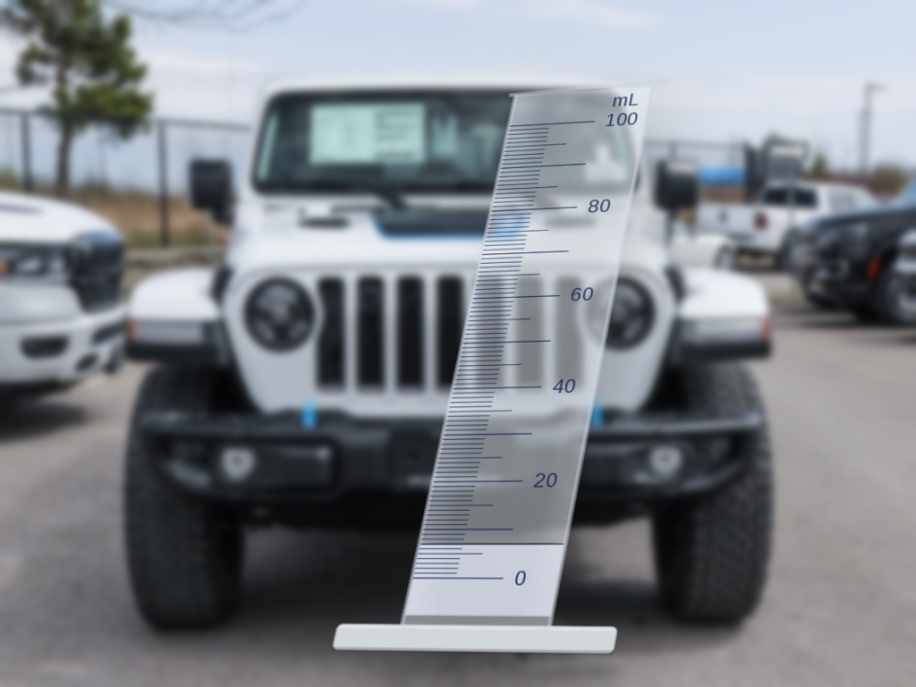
7 mL
